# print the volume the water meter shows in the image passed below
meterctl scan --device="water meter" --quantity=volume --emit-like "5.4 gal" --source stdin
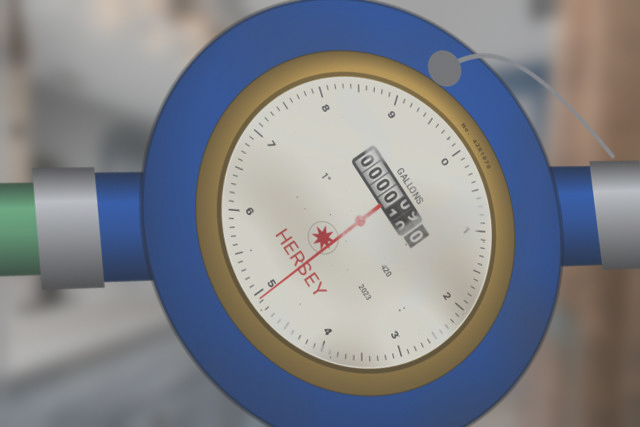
94.9 gal
